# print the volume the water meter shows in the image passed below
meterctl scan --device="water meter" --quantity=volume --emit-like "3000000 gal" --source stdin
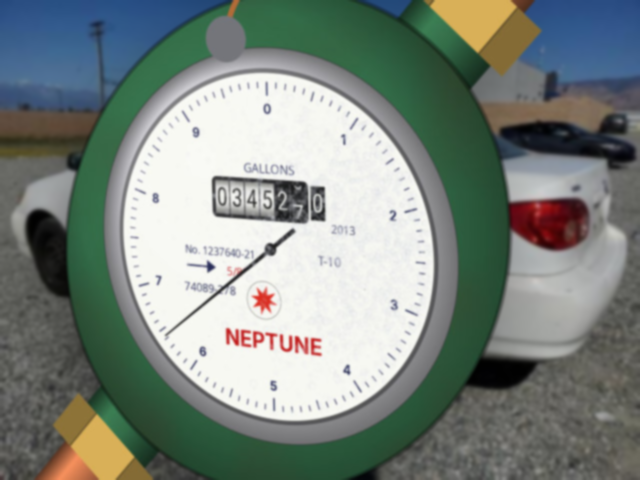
345266.4 gal
